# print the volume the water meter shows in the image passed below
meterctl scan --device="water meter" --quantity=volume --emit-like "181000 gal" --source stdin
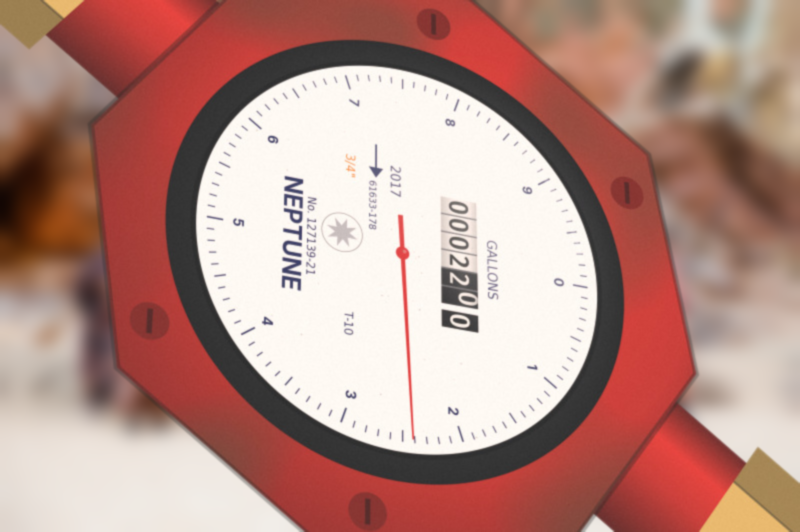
2202.4 gal
